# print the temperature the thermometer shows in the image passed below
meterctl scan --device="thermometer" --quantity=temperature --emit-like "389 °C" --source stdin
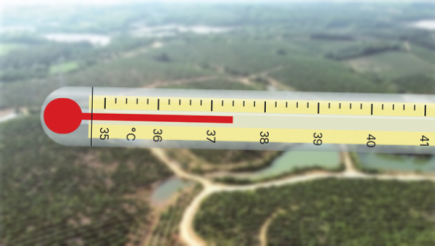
37.4 °C
